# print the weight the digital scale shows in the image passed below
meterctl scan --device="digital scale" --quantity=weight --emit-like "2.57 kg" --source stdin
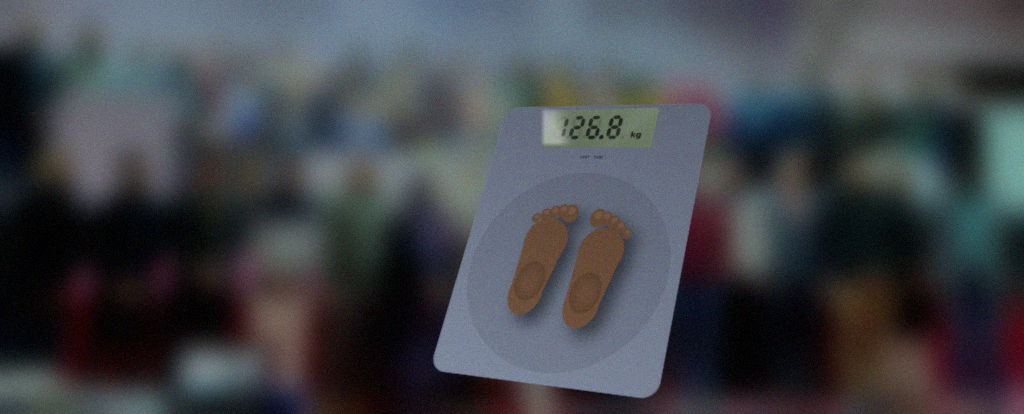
126.8 kg
